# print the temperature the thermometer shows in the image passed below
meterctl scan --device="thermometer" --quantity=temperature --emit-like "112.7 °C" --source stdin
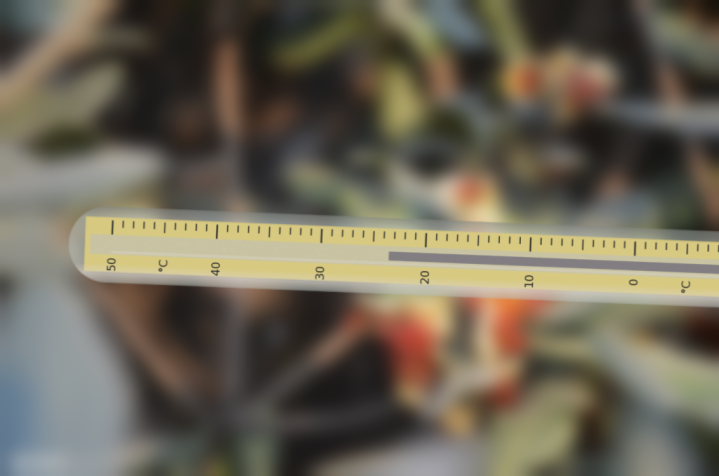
23.5 °C
